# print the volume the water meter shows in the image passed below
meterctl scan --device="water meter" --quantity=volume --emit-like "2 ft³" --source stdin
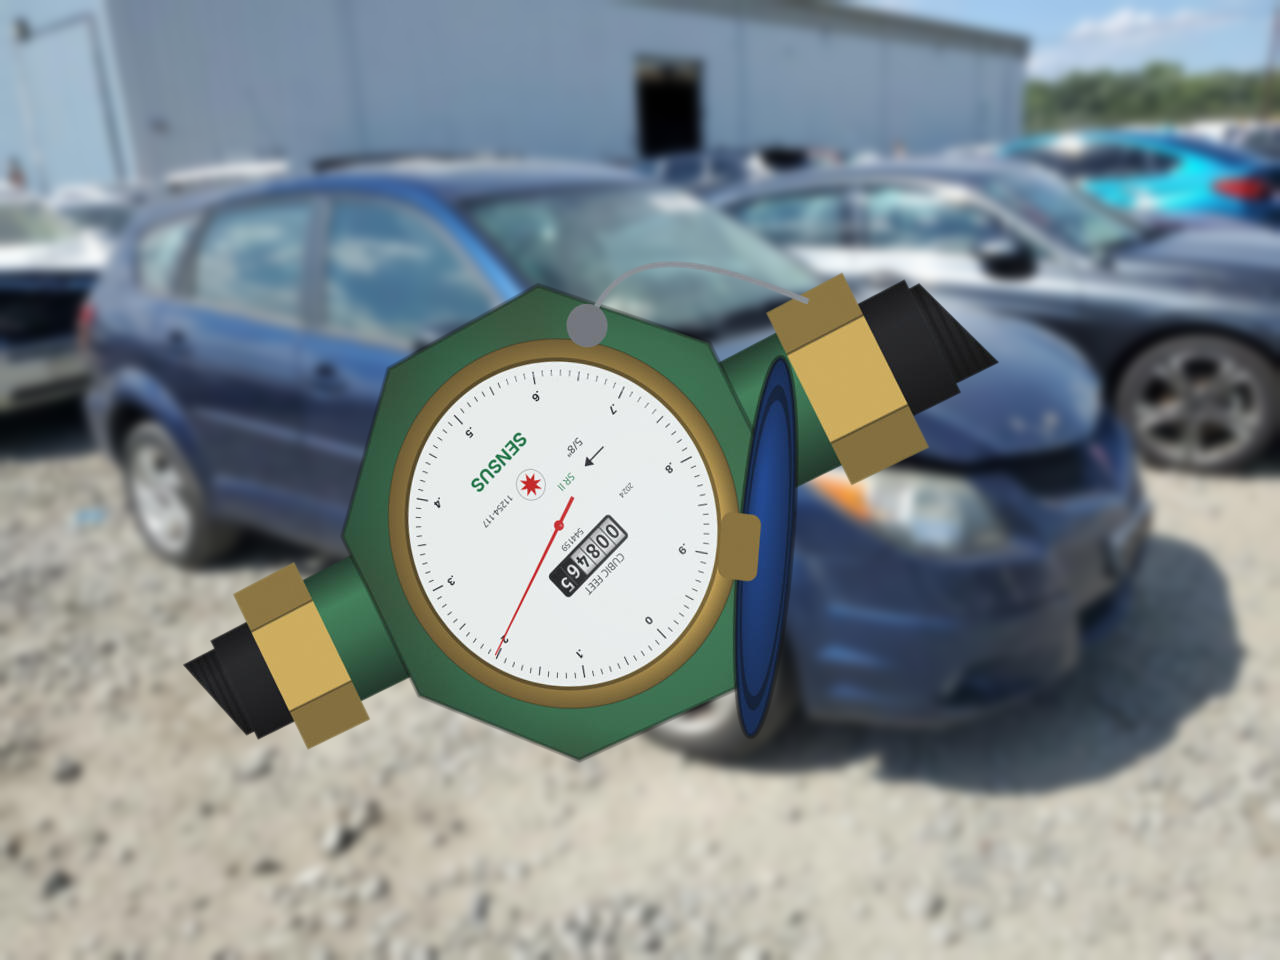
8465.20 ft³
